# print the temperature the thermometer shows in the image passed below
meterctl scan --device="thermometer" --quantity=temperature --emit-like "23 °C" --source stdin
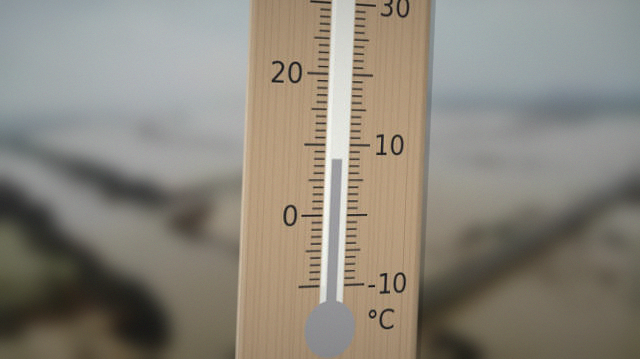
8 °C
